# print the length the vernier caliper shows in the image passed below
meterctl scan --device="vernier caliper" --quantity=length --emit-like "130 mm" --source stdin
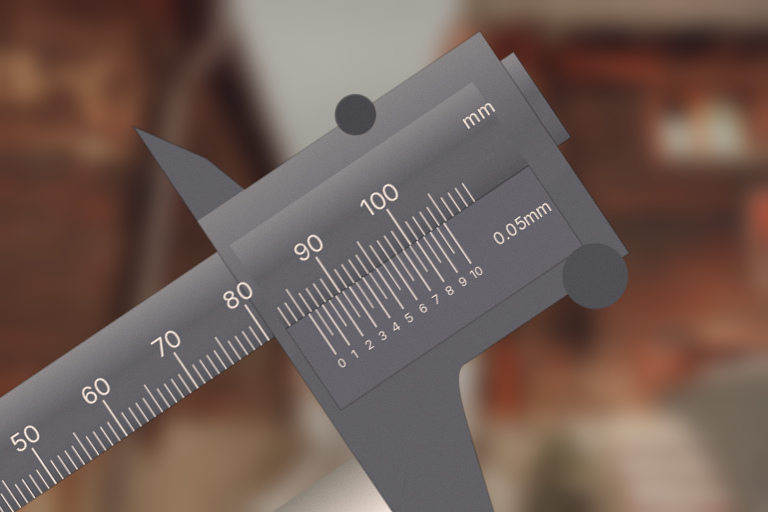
85.6 mm
